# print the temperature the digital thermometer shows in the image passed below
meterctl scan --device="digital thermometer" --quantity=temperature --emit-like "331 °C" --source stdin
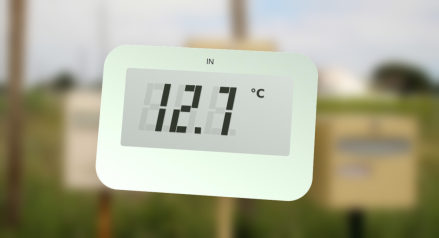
12.7 °C
